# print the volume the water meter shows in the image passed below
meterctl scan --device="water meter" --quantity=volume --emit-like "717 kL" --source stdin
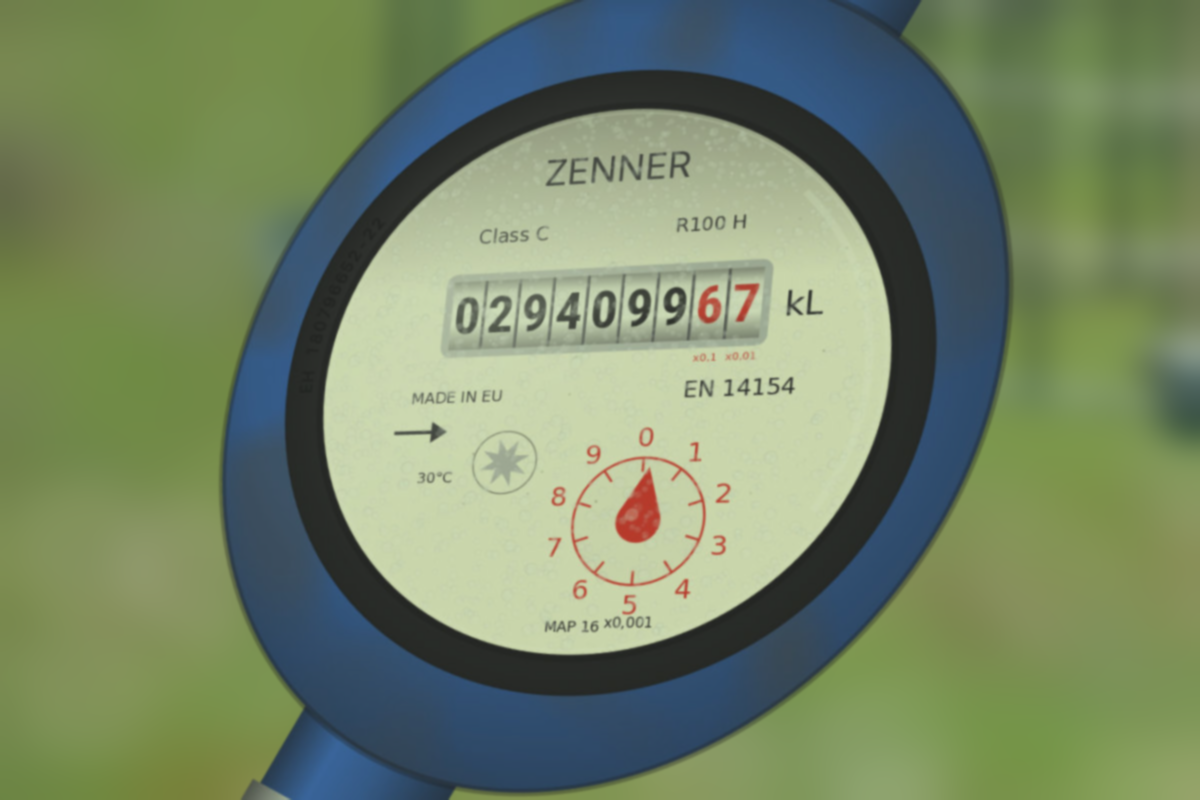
294099.670 kL
